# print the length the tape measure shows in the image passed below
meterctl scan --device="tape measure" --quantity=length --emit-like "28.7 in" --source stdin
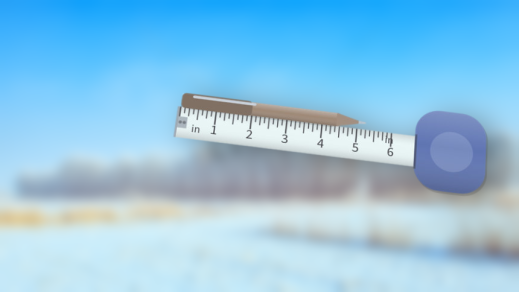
5.25 in
